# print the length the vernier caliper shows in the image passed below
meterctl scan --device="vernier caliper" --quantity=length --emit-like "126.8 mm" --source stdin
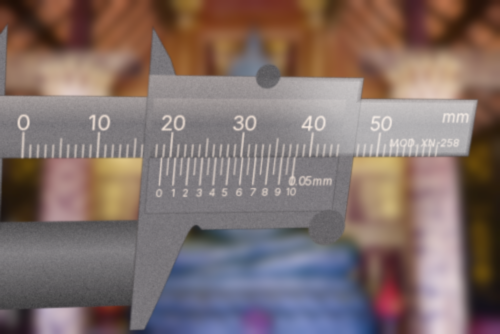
18.8 mm
